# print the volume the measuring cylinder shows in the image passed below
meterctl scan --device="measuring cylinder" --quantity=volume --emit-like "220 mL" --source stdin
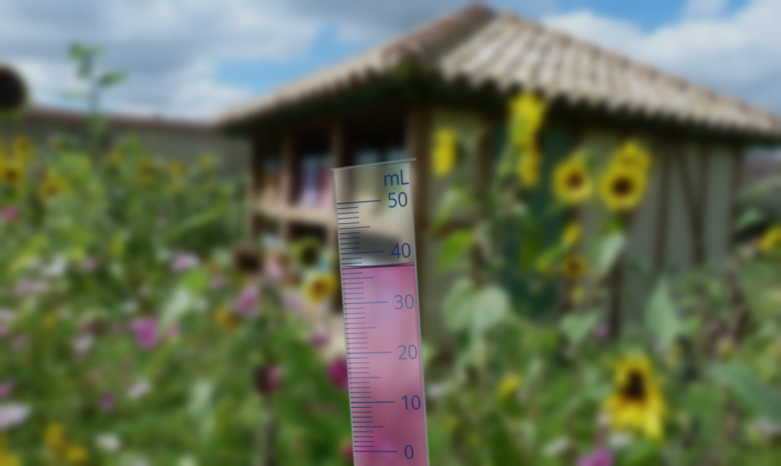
37 mL
